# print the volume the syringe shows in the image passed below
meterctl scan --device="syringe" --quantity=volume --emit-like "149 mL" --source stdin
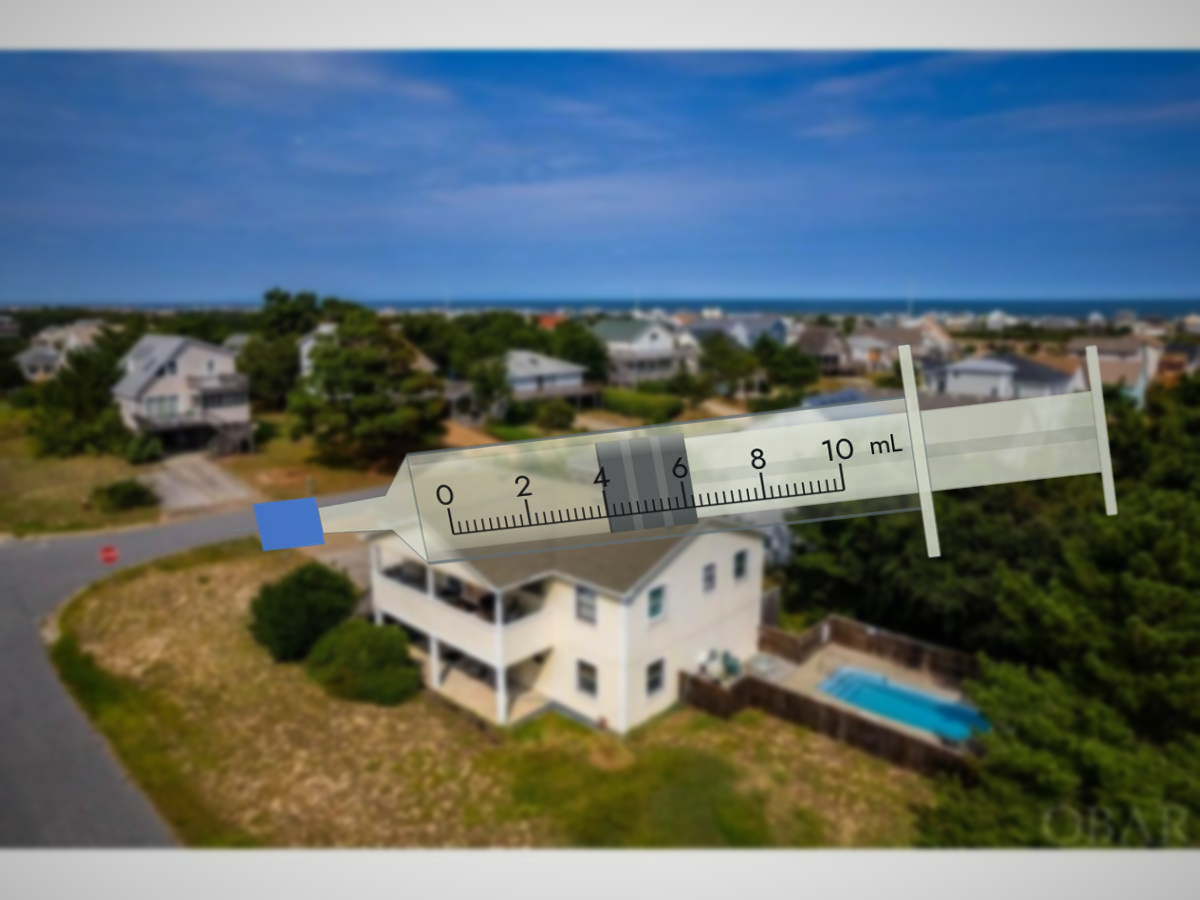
4 mL
